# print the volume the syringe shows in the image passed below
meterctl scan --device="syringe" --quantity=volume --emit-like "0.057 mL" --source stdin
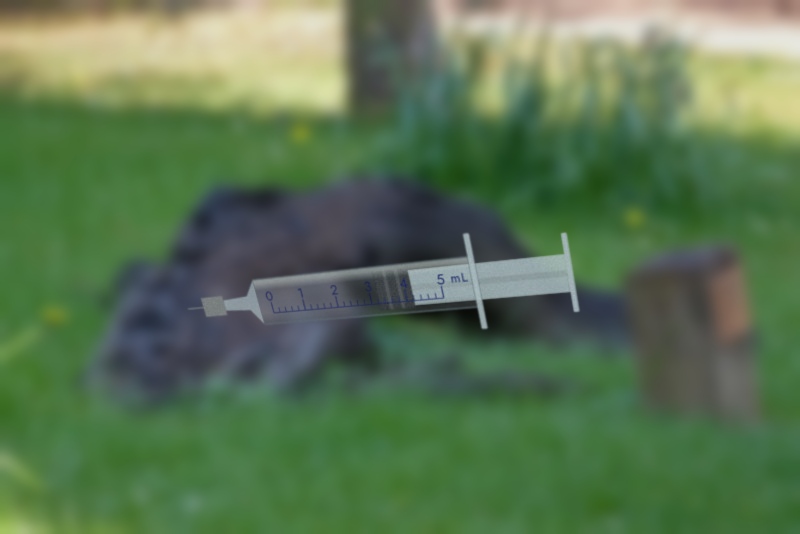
3.2 mL
